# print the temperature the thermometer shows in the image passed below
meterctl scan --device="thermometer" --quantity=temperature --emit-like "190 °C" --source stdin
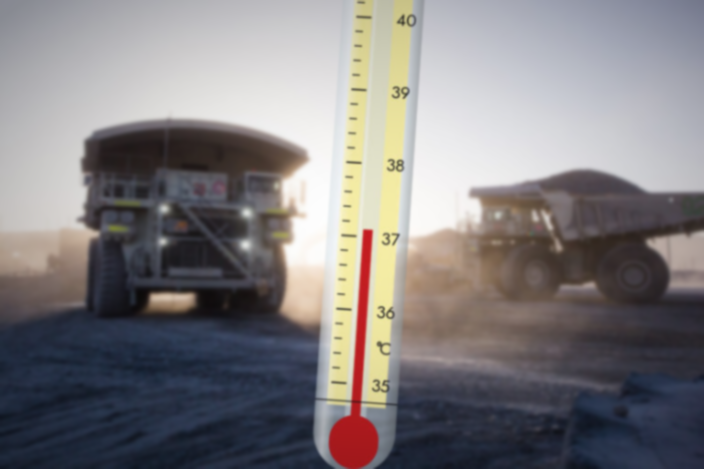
37.1 °C
